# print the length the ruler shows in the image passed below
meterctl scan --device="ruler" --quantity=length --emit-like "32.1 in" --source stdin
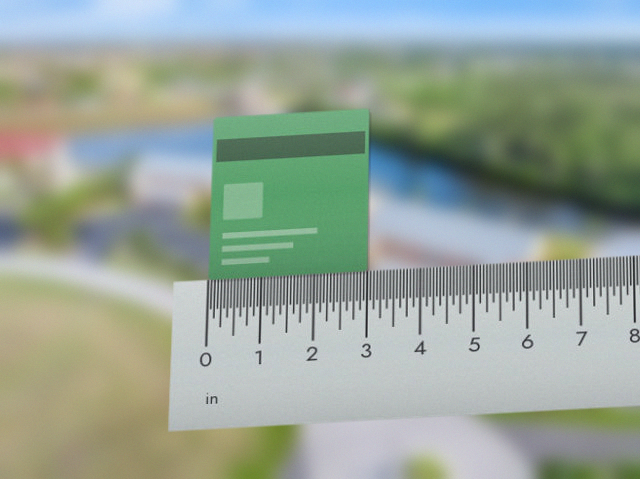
3 in
